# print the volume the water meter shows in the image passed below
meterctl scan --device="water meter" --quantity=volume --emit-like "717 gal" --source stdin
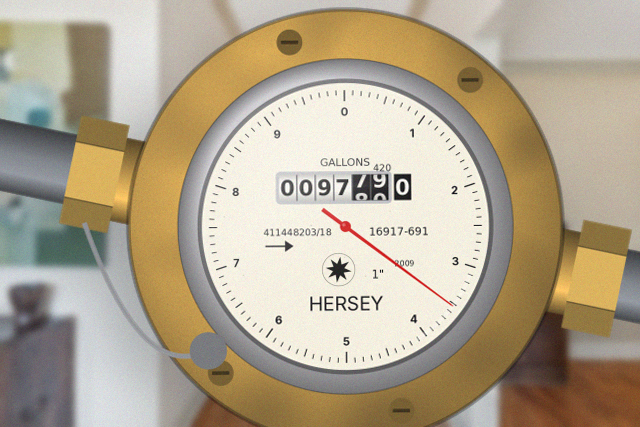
97793.5 gal
